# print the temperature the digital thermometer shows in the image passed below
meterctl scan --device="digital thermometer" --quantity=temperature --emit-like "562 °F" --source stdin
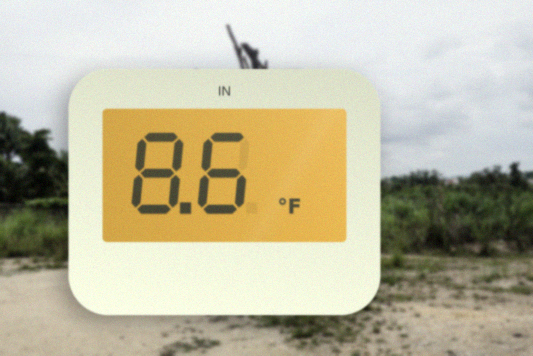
8.6 °F
